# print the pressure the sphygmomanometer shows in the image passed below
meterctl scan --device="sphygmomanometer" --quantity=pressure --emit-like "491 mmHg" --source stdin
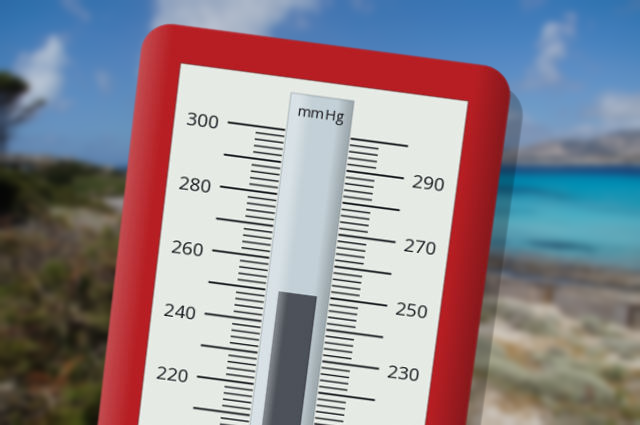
250 mmHg
